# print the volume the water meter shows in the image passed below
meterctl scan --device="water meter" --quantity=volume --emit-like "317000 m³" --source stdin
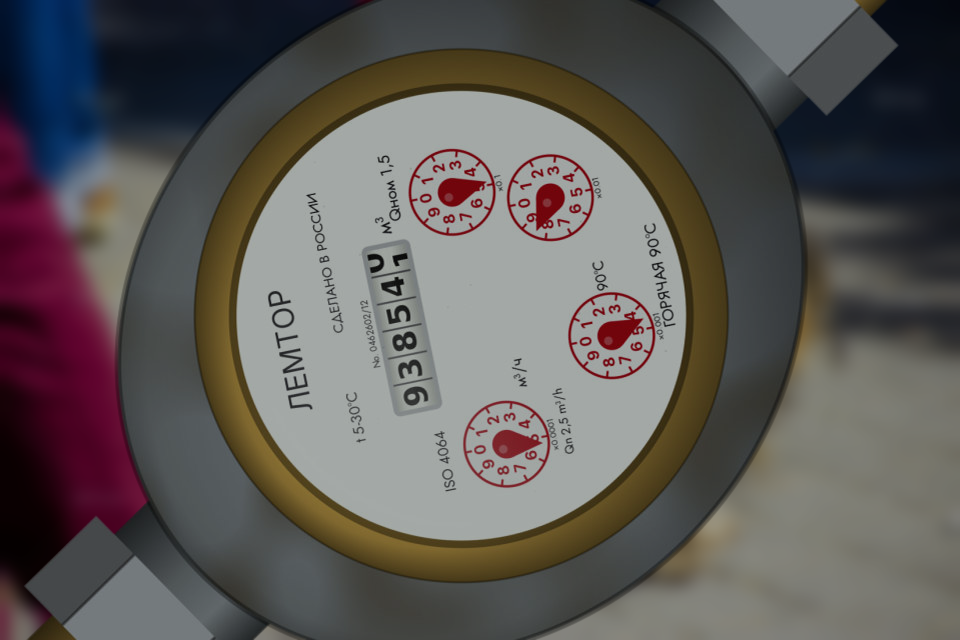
938540.4845 m³
